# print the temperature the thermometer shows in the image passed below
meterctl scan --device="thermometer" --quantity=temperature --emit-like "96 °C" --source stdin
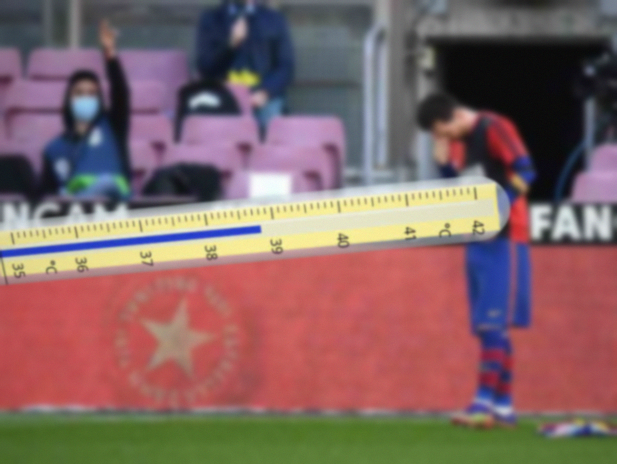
38.8 °C
